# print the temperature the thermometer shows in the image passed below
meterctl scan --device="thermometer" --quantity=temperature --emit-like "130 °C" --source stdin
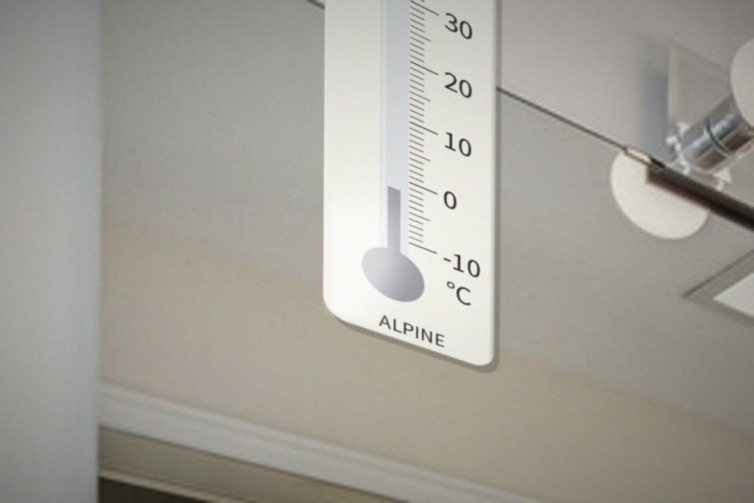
-2 °C
